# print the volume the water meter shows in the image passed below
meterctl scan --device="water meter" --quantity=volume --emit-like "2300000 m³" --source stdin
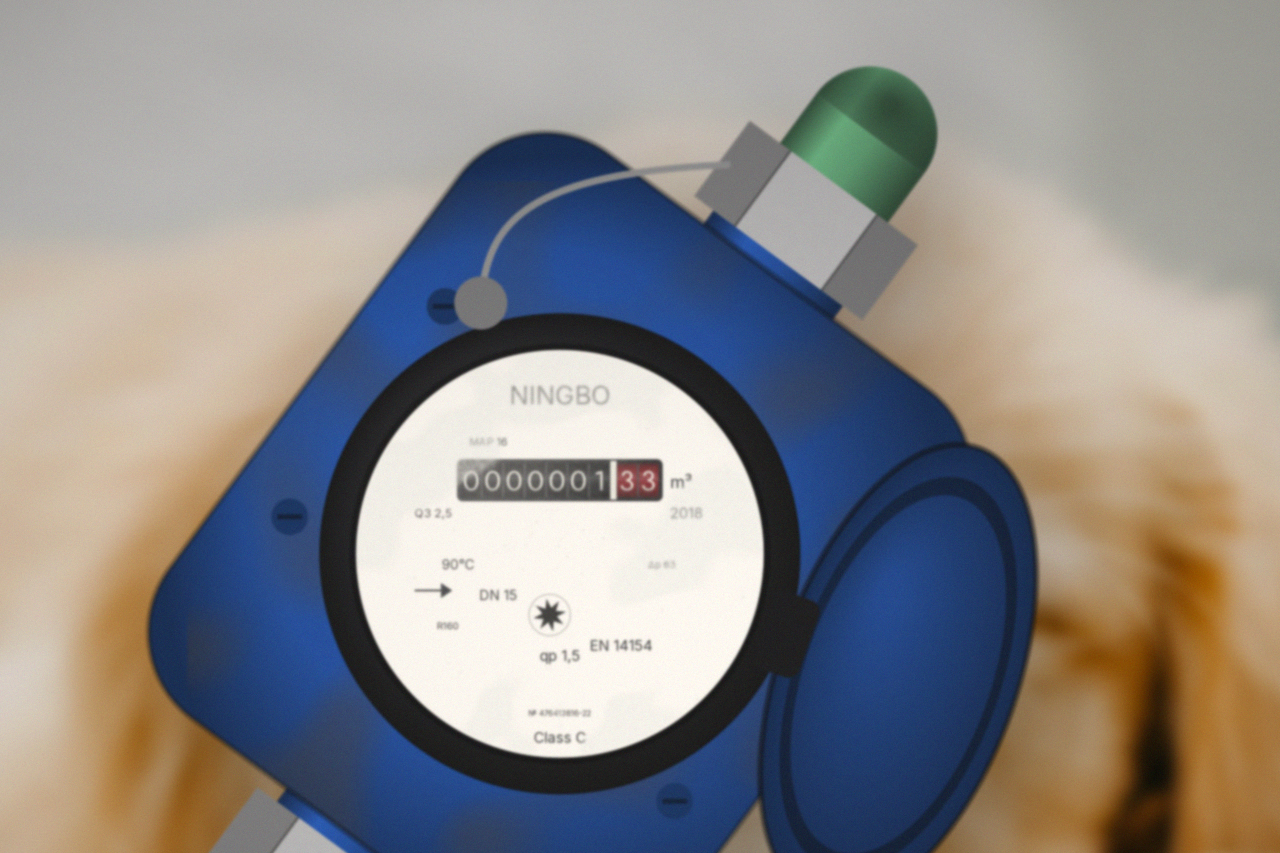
1.33 m³
